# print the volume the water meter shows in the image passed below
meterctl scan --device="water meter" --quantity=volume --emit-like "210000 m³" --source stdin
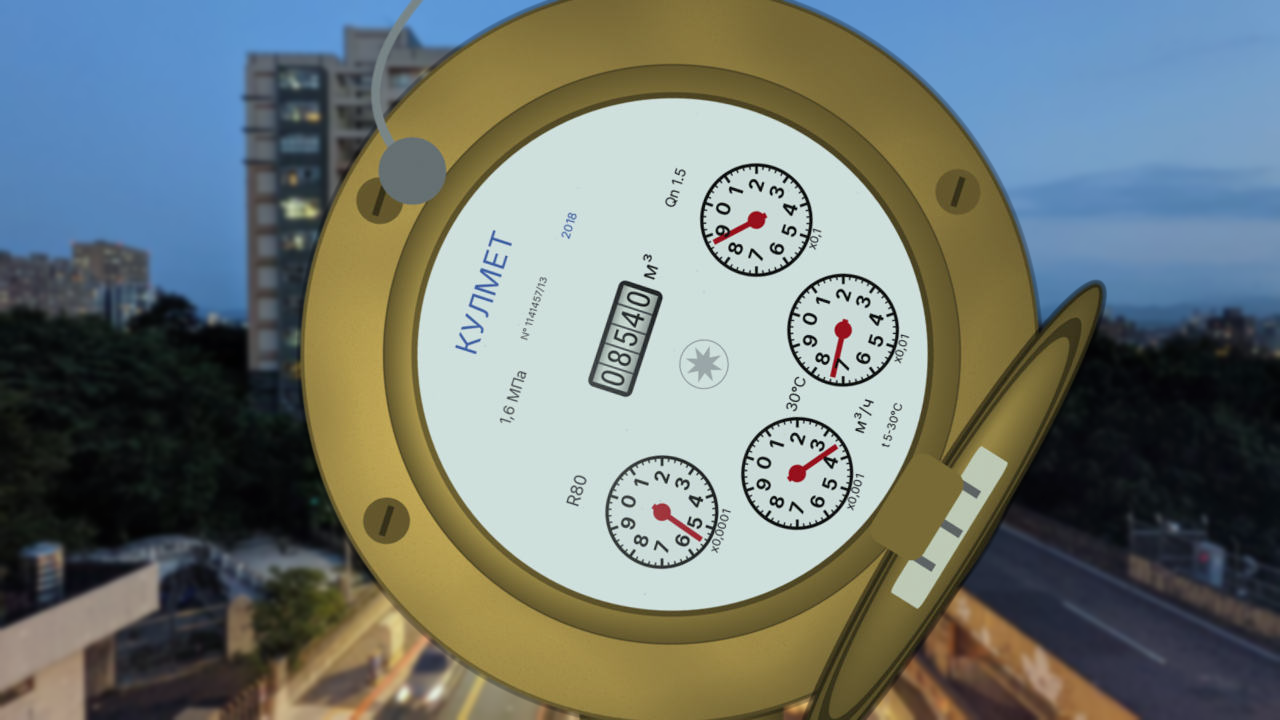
8540.8735 m³
